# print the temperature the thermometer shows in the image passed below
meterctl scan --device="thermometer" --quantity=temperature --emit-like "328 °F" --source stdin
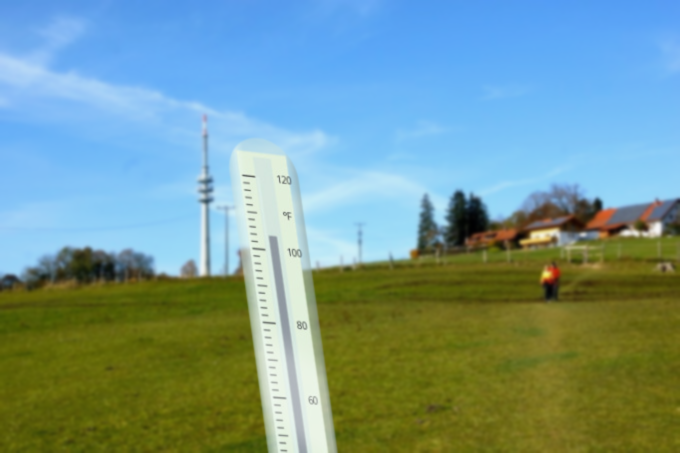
104 °F
